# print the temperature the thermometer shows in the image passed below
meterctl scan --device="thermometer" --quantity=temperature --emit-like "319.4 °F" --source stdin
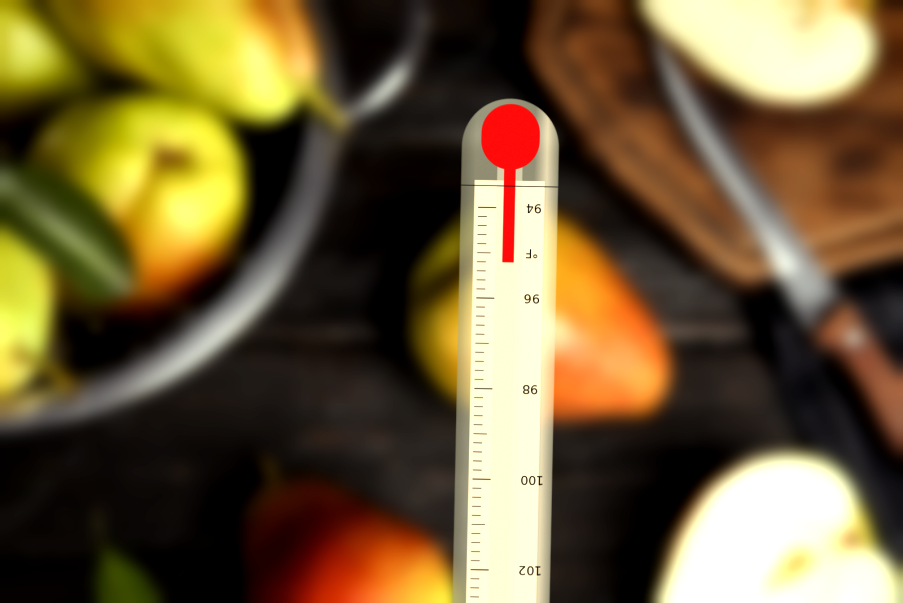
95.2 °F
